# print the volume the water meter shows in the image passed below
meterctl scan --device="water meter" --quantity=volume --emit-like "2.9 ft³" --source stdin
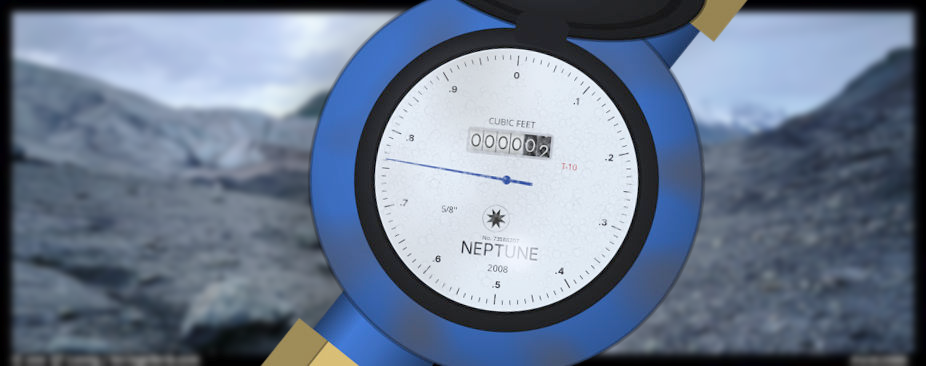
1.76 ft³
